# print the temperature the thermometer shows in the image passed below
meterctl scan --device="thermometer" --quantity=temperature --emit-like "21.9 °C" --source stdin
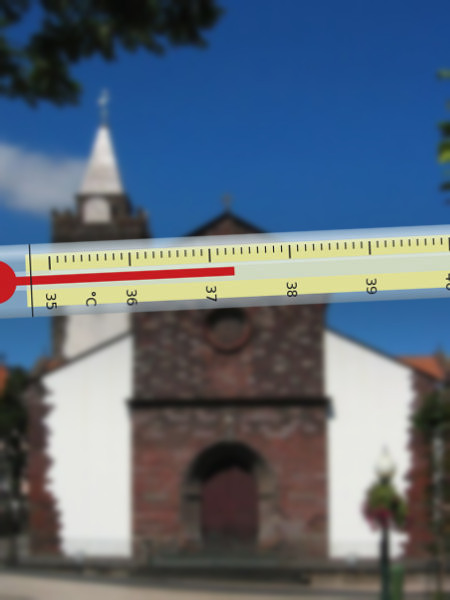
37.3 °C
